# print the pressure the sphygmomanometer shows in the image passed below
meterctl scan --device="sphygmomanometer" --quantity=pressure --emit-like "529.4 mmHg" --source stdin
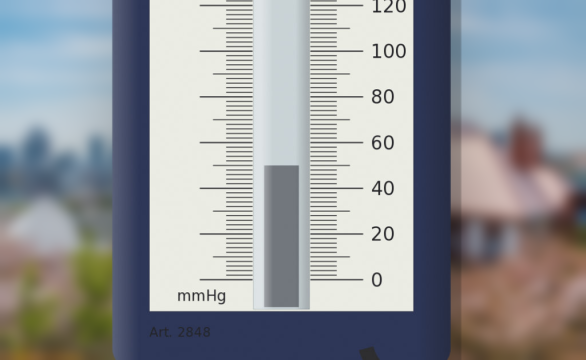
50 mmHg
